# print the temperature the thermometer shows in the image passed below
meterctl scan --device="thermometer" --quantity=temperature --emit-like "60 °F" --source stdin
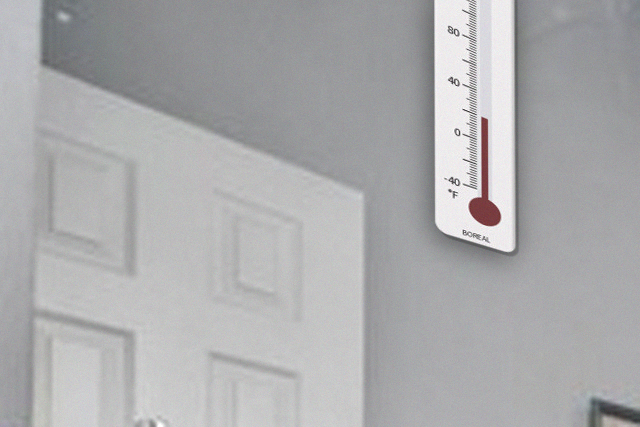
20 °F
